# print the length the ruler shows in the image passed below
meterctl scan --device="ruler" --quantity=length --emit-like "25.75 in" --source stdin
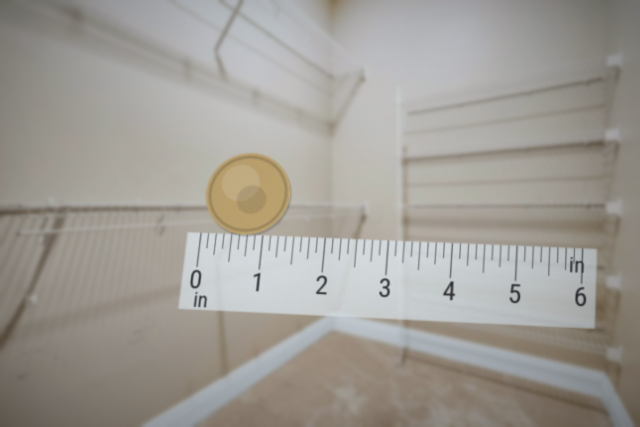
1.375 in
